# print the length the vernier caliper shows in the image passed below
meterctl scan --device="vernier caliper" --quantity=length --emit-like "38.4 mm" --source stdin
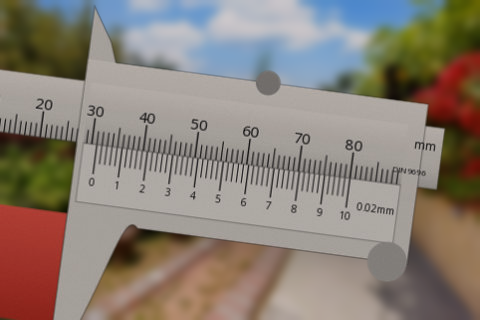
31.0 mm
